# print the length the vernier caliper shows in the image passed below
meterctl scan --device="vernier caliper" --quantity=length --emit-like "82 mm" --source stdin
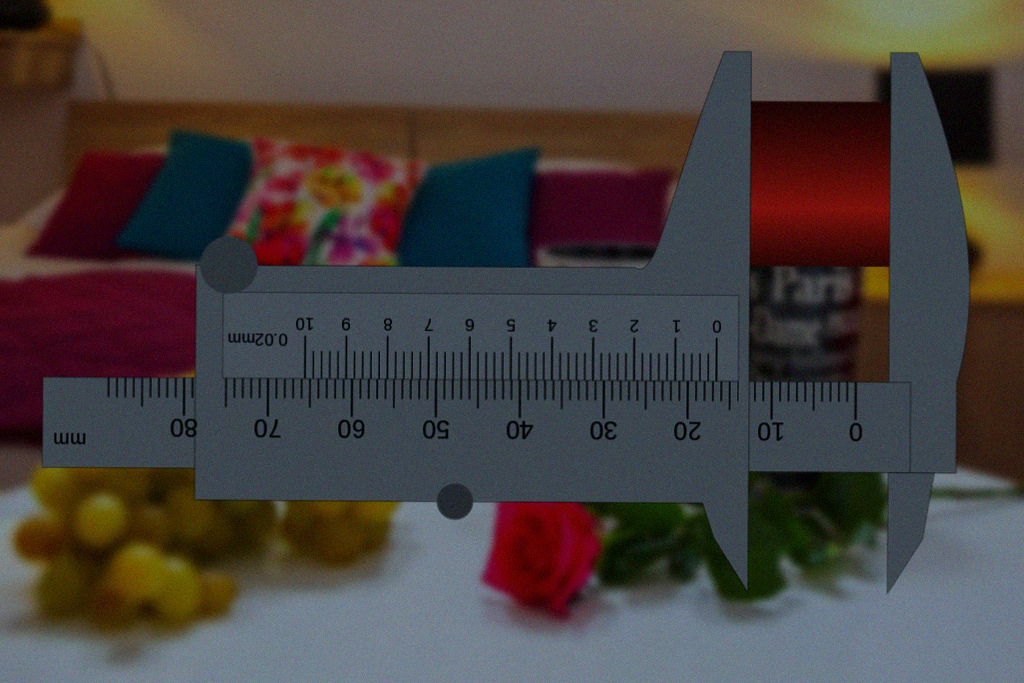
16.6 mm
